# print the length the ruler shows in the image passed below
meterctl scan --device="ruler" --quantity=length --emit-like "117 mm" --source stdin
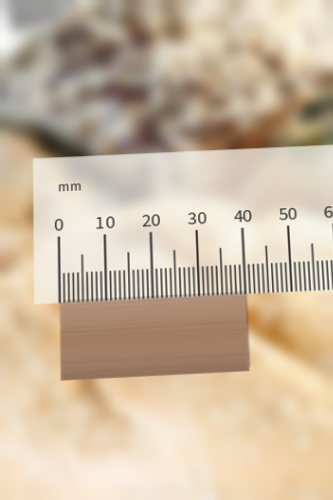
40 mm
